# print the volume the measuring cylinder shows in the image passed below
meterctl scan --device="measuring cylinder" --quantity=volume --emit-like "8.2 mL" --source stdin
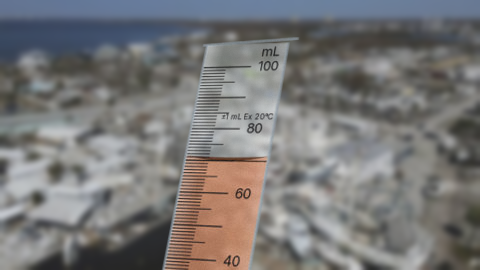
70 mL
